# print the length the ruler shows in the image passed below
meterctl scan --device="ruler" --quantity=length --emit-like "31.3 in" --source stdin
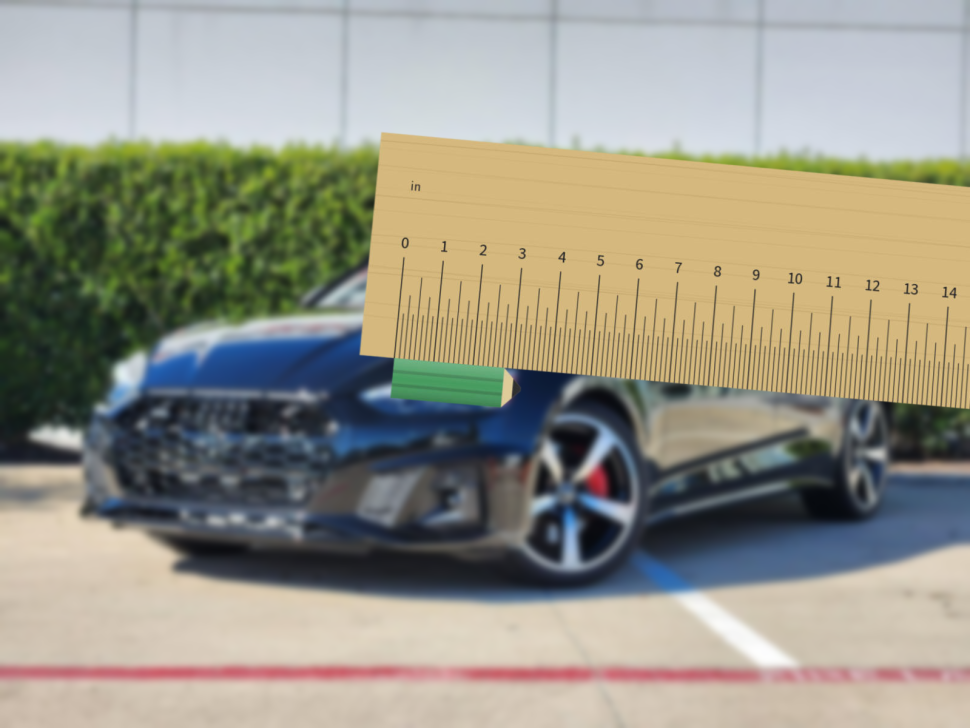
3.25 in
